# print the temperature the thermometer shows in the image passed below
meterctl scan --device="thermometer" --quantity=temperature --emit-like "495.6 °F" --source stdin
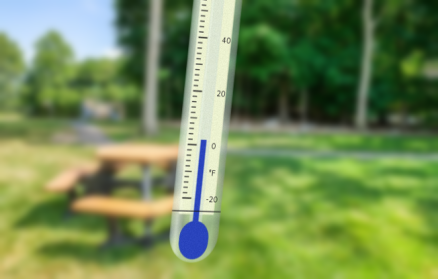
2 °F
